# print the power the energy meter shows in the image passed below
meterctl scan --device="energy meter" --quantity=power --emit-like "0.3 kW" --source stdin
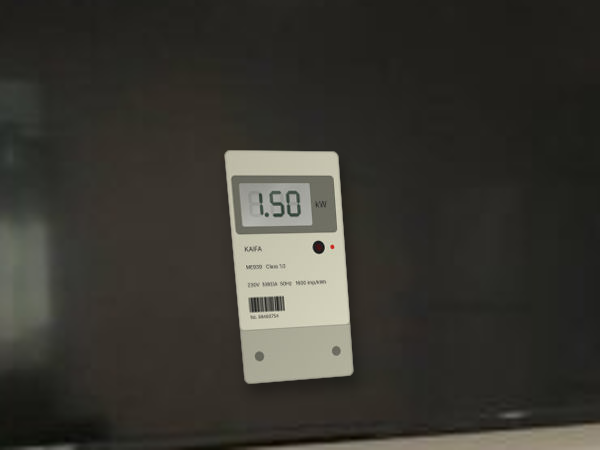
1.50 kW
